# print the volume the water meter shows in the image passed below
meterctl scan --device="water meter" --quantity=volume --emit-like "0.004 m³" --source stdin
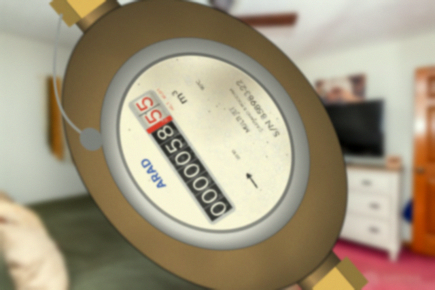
58.55 m³
